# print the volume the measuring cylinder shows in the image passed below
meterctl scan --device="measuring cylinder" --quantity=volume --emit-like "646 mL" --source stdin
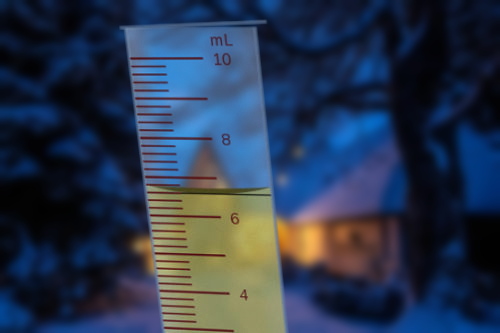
6.6 mL
